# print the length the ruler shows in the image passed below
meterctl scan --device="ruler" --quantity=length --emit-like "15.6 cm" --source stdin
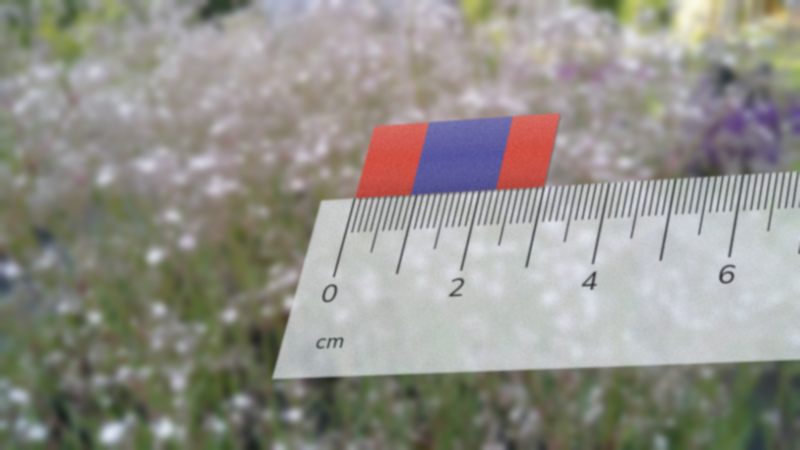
3 cm
